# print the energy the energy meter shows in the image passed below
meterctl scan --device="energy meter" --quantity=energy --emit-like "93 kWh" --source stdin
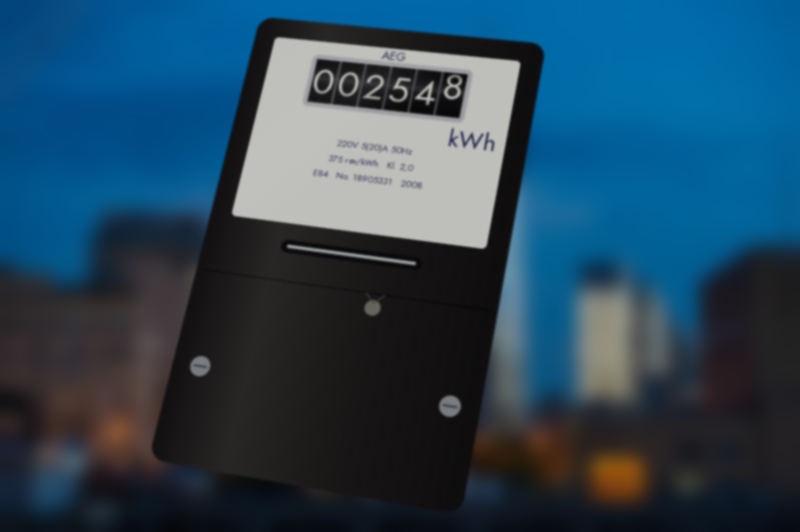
2548 kWh
